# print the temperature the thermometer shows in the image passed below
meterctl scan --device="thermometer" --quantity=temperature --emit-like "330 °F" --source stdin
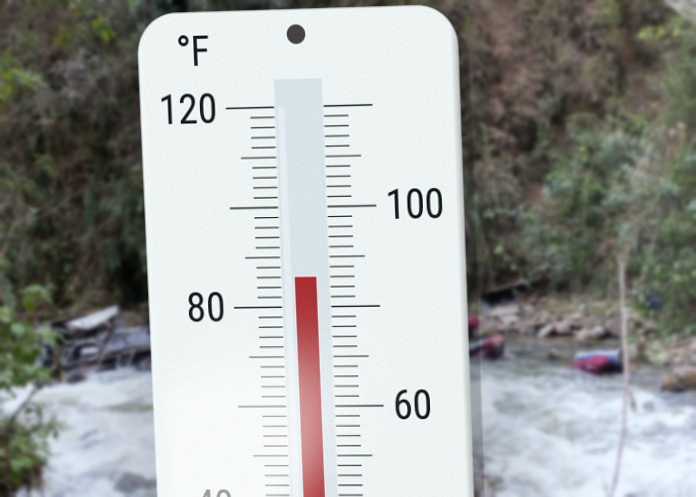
86 °F
